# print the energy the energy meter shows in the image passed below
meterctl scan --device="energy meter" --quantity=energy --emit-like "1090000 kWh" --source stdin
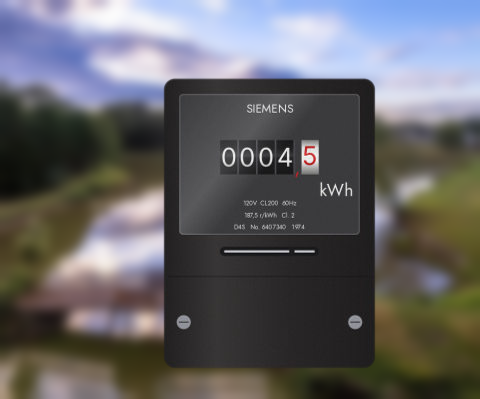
4.5 kWh
